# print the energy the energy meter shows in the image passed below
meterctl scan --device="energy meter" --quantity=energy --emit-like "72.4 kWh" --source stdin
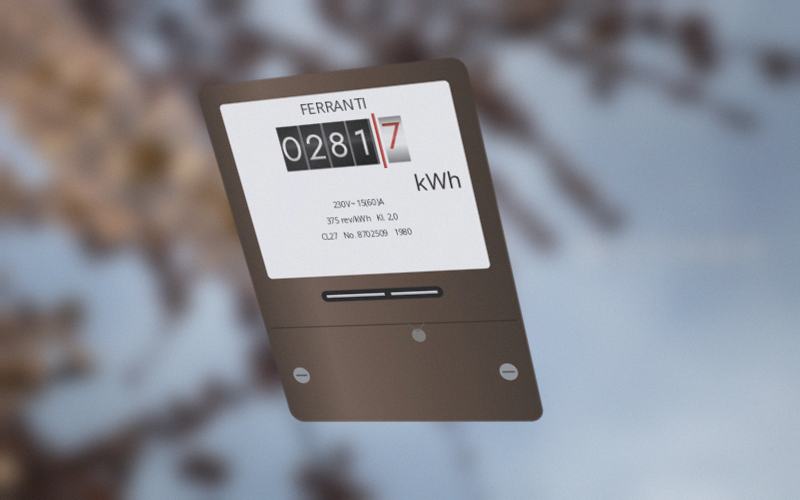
281.7 kWh
